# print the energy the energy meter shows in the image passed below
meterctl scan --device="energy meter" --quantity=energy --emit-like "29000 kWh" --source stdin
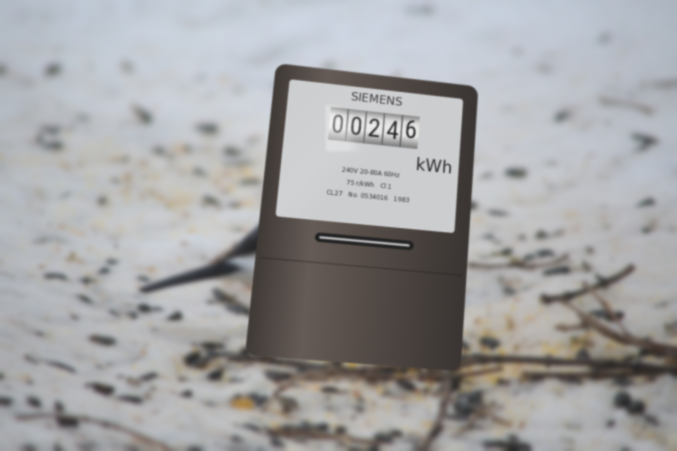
246 kWh
